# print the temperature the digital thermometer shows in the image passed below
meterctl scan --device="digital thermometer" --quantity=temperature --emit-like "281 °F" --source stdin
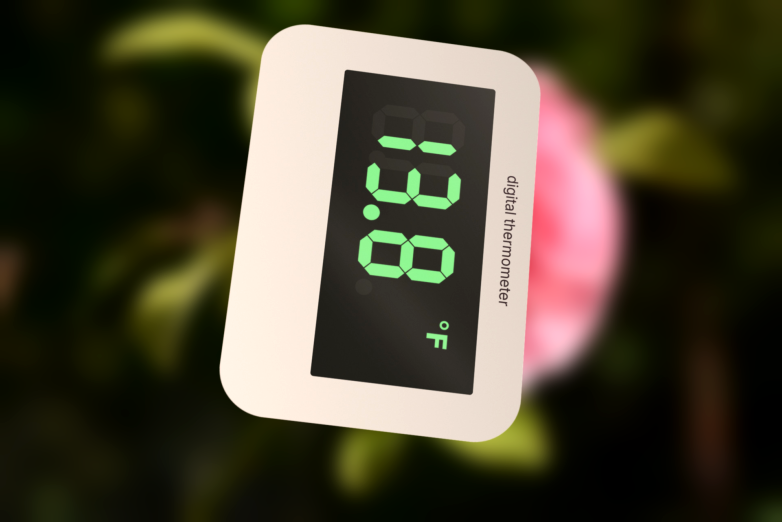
13.8 °F
